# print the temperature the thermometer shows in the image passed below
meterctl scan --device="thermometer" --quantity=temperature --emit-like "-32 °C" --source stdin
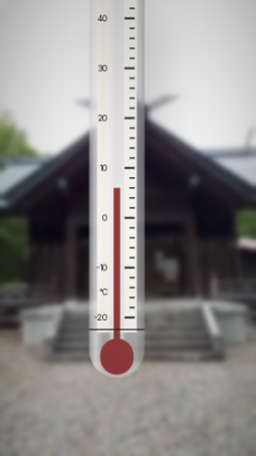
6 °C
